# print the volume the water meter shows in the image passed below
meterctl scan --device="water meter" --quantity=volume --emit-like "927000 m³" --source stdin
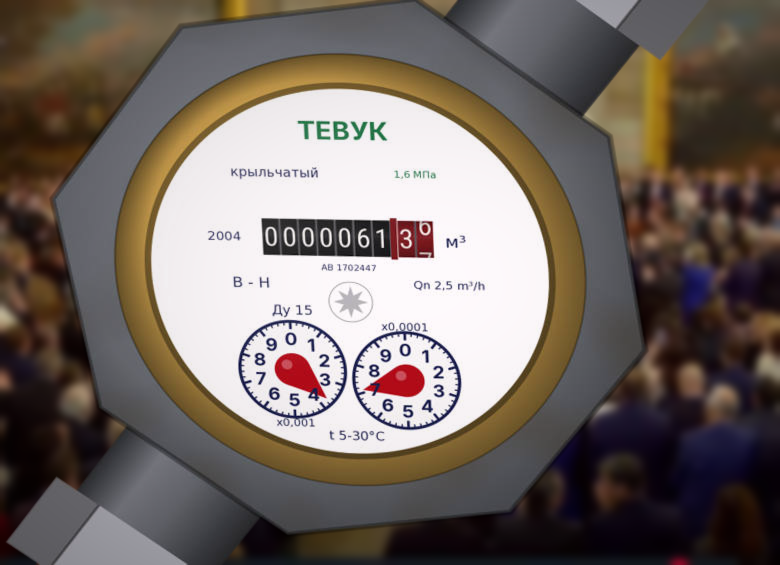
61.3637 m³
